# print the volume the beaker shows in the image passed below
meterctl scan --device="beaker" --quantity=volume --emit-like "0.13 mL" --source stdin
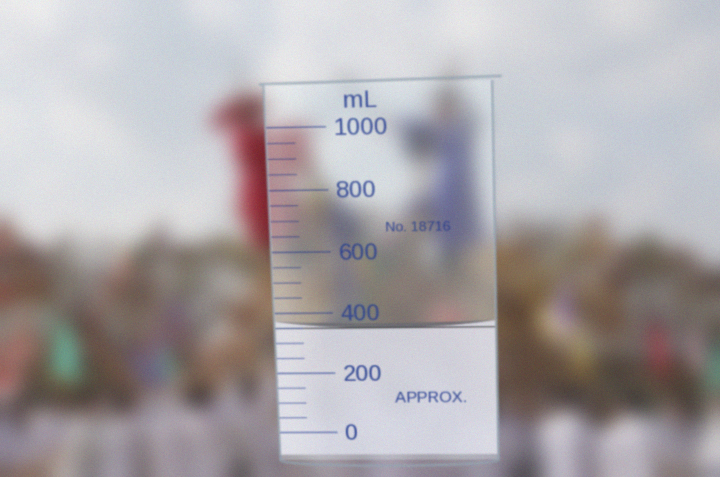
350 mL
